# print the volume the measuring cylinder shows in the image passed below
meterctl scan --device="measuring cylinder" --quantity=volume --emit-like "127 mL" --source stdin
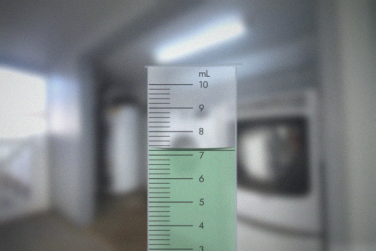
7.2 mL
